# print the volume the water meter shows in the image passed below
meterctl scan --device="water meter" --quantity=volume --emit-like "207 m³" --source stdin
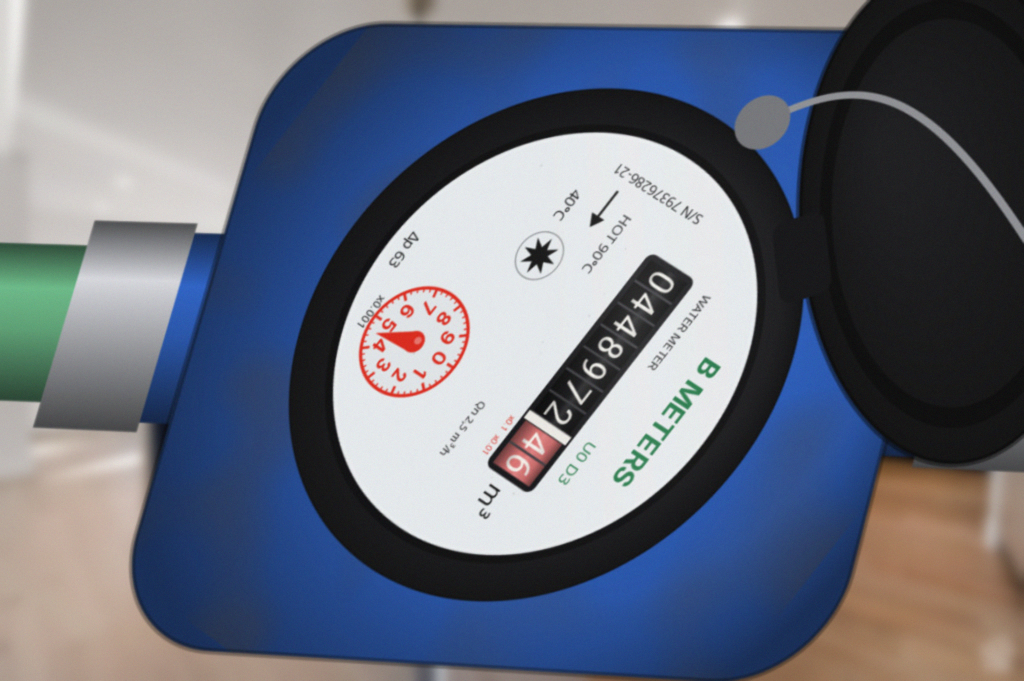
448972.464 m³
